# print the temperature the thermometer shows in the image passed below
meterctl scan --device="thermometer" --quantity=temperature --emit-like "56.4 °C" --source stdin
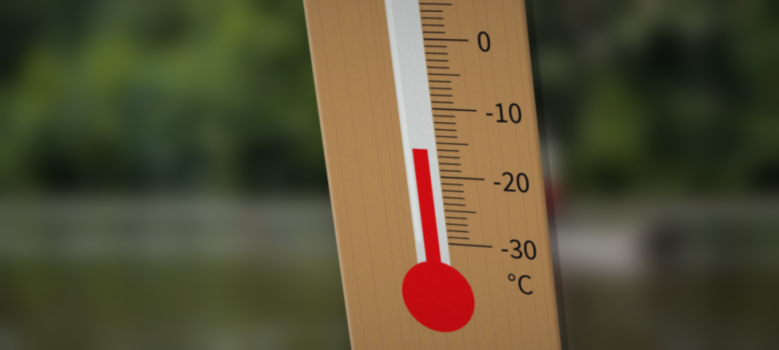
-16 °C
